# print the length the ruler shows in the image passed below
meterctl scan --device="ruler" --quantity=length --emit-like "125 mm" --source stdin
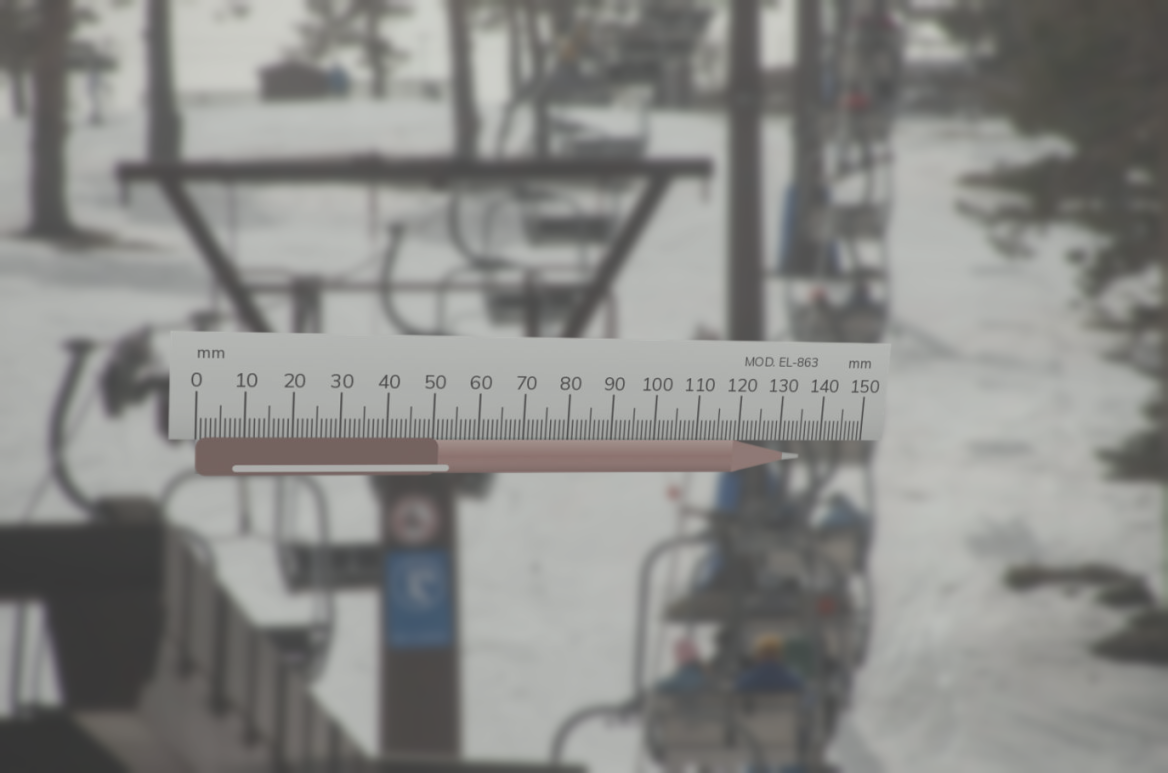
135 mm
